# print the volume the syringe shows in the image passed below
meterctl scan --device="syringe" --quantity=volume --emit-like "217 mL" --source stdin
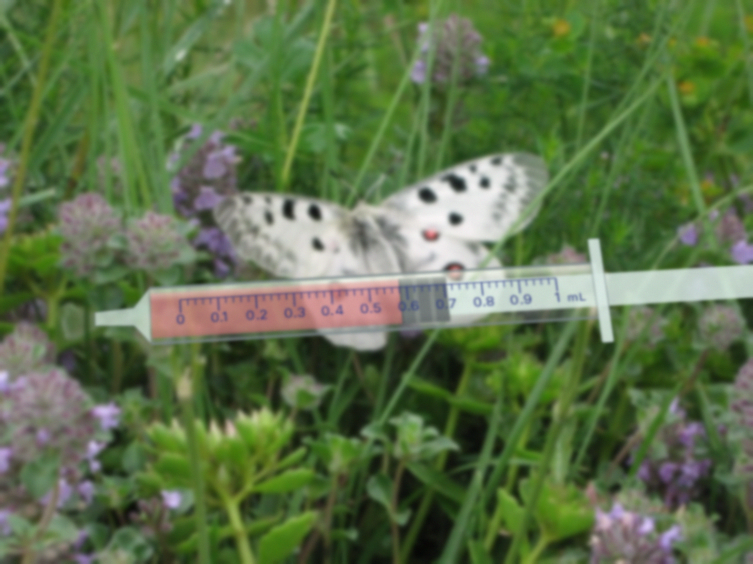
0.58 mL
